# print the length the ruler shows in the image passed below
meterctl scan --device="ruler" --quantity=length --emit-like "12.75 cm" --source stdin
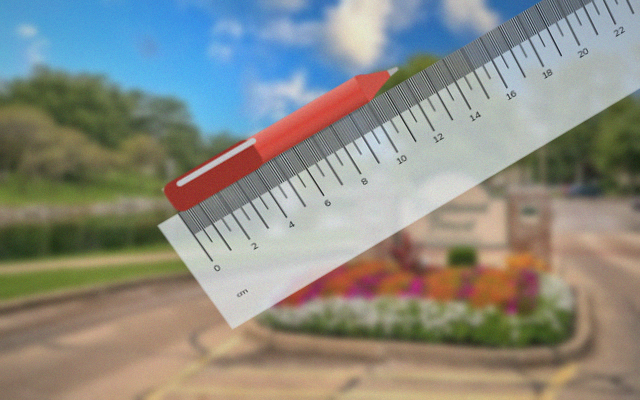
12 cm
